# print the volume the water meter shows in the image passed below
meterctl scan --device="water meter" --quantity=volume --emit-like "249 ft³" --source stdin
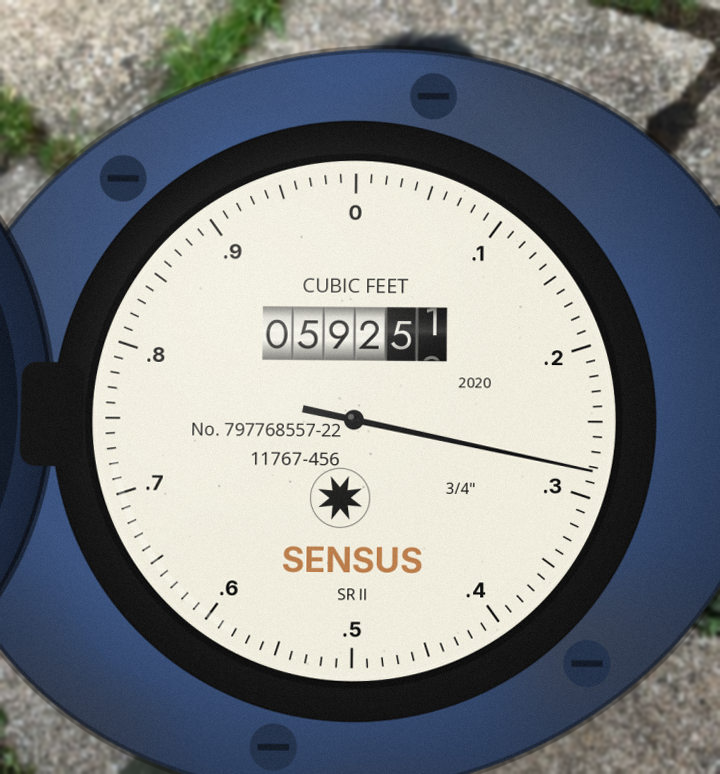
59251.28 ft³
